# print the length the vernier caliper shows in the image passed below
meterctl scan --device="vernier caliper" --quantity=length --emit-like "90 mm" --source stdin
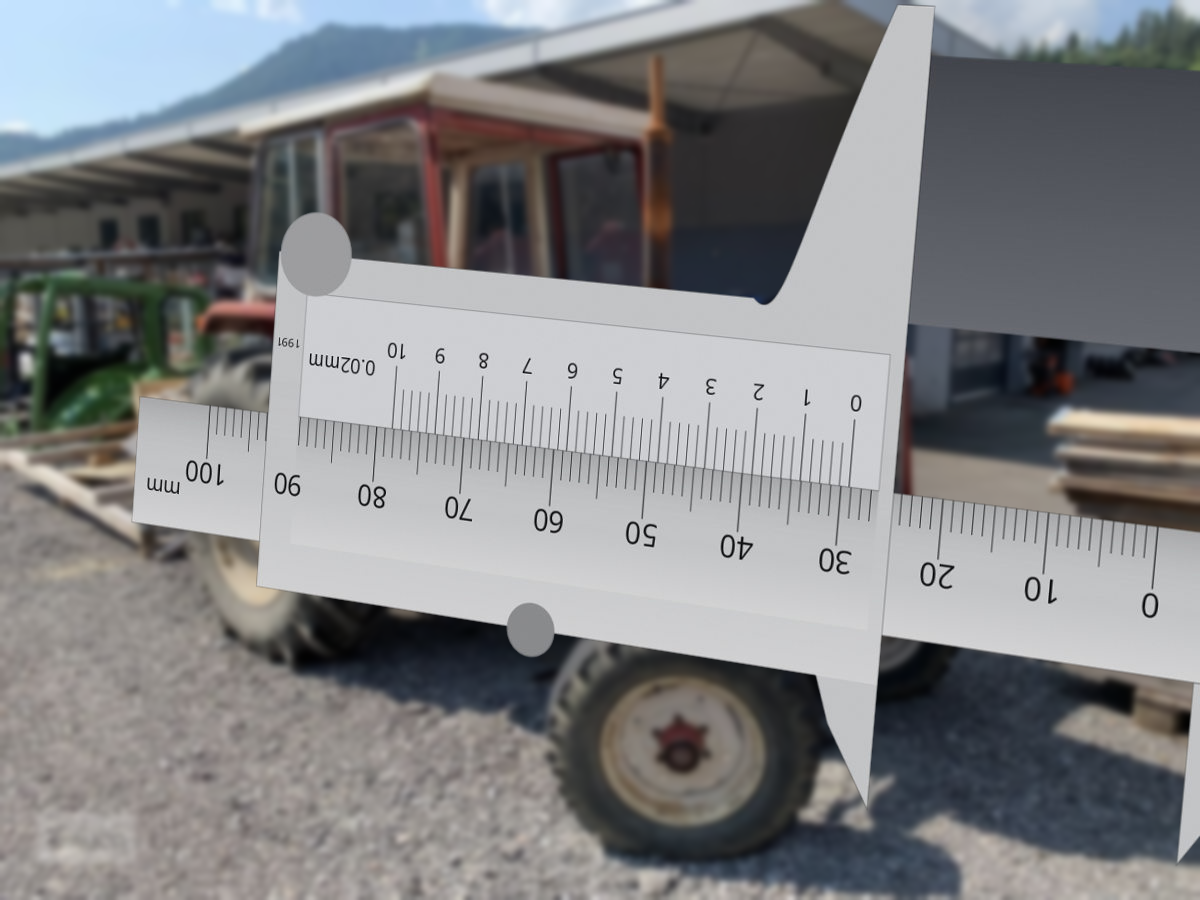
29.2 mm
